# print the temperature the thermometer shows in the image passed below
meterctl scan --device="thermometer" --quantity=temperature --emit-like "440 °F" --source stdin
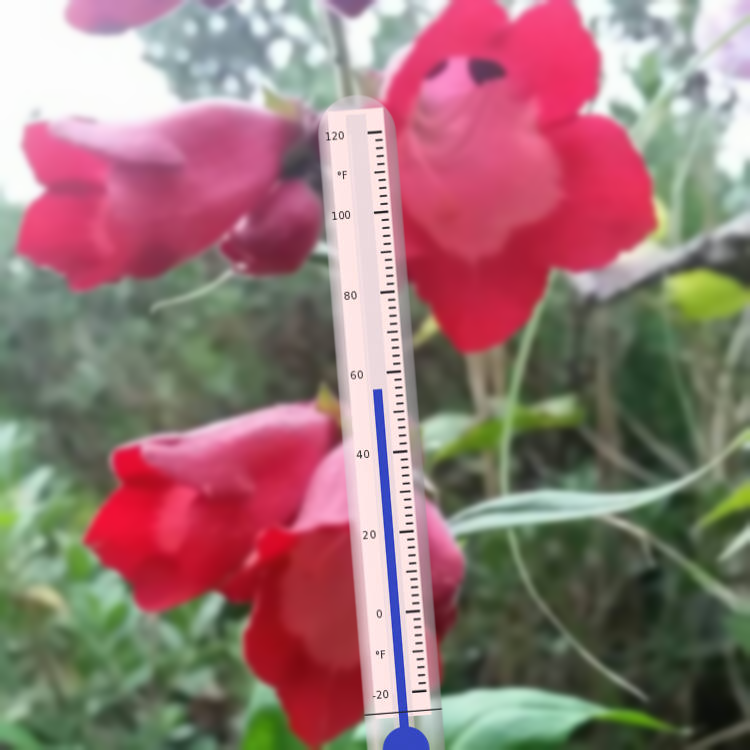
56 °F
